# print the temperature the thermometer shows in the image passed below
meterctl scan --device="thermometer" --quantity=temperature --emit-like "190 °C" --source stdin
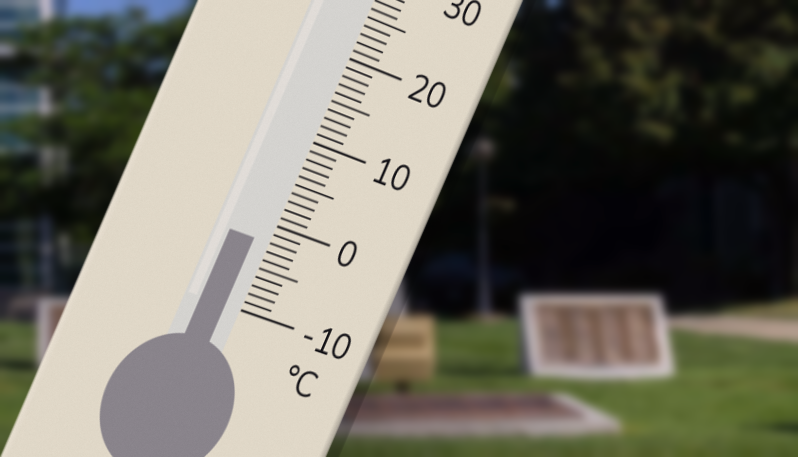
-2 °C
